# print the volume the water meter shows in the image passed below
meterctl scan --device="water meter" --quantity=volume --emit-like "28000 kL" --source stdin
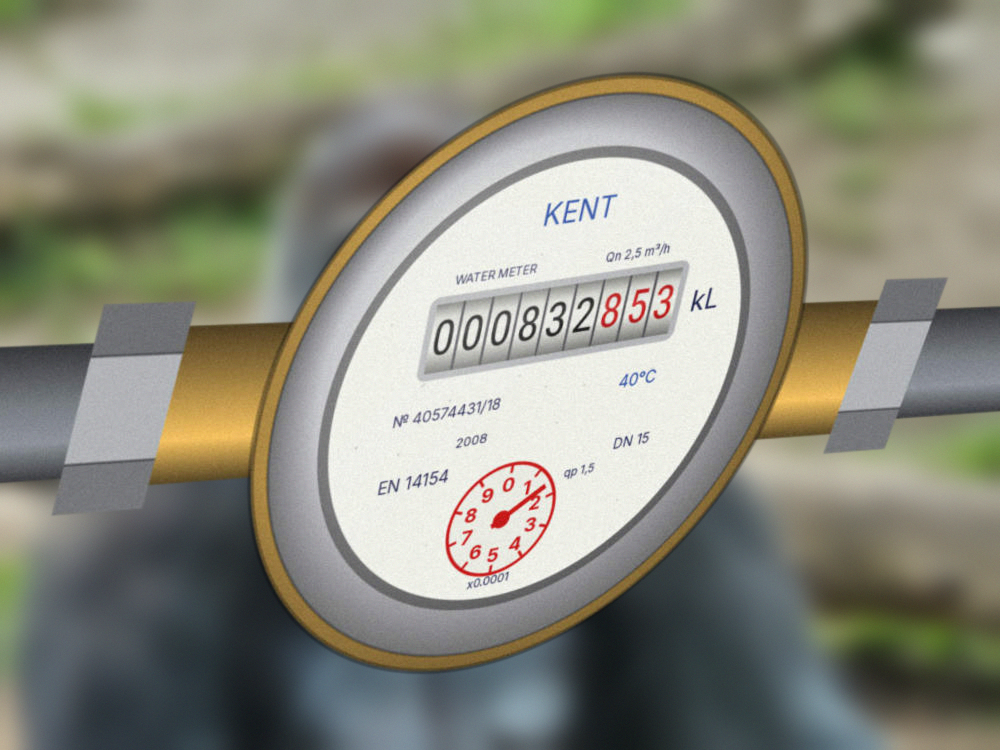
832.8531 kL
